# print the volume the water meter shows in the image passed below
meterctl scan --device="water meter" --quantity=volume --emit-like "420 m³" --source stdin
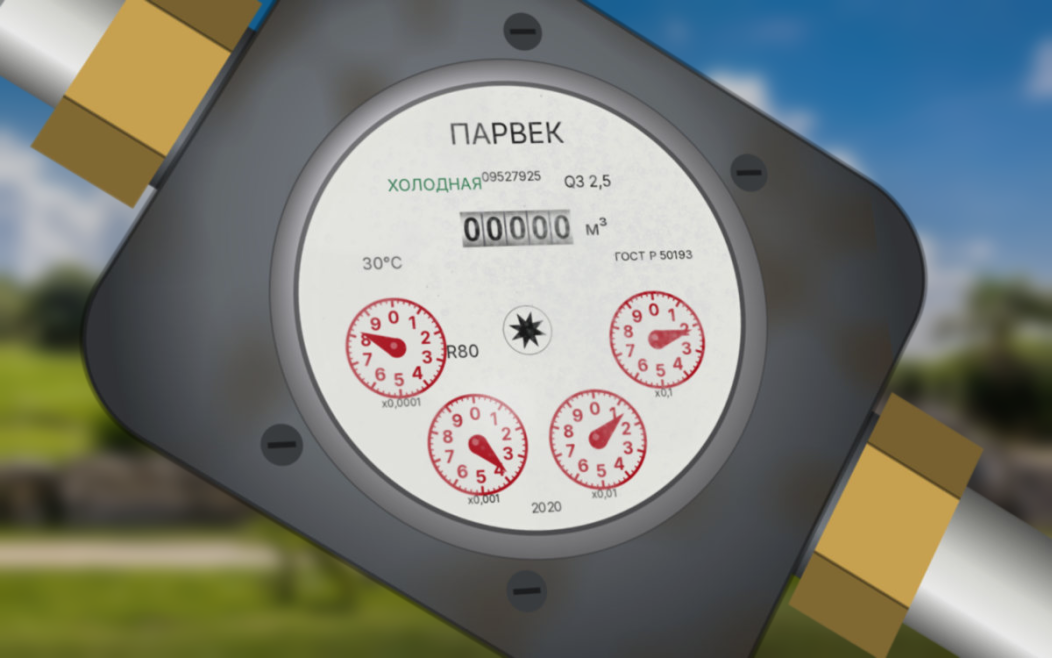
0.2138 m³
